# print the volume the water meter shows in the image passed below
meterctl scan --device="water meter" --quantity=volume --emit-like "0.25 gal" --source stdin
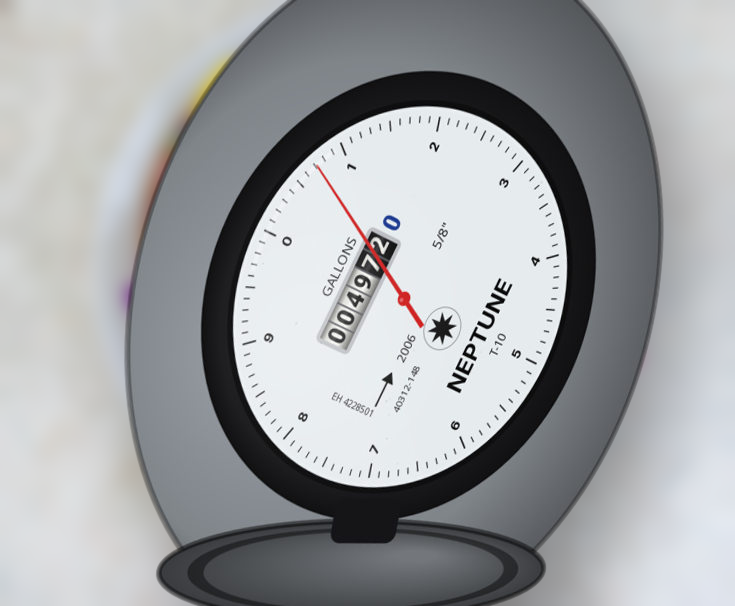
49720.7 gal
